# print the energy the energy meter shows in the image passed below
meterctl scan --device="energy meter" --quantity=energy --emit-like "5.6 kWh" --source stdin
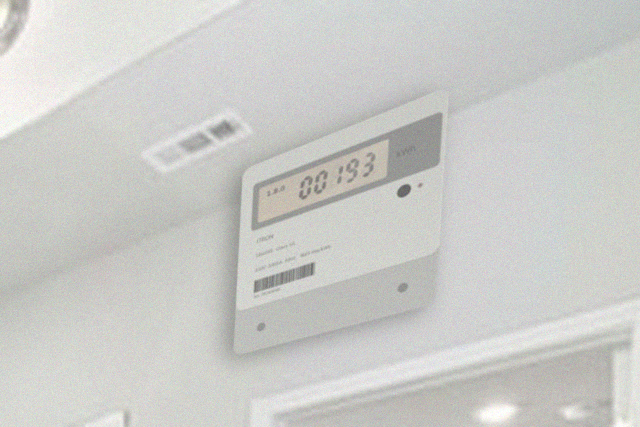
193 kWh
